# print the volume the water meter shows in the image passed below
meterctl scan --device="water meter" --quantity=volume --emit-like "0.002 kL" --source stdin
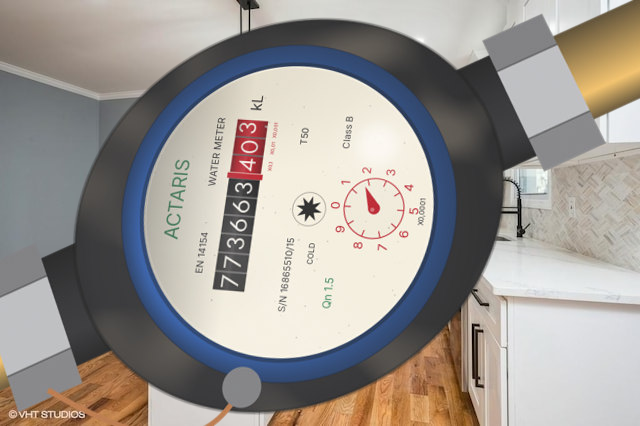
773663.4031 kL
